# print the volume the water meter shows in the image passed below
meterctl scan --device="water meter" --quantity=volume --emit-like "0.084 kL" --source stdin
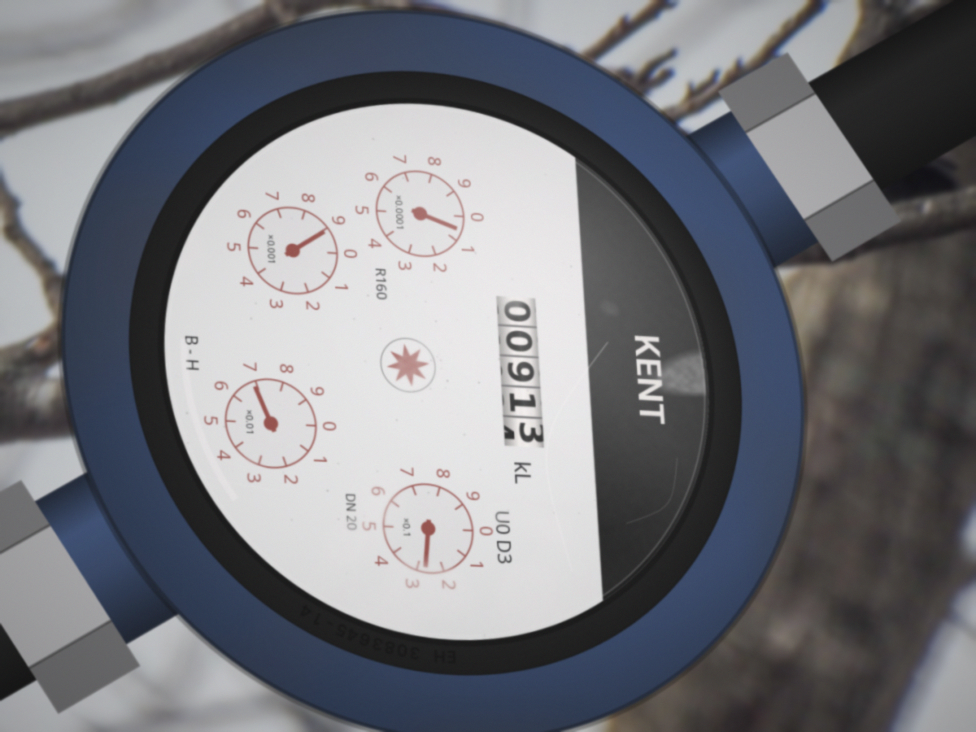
913.2690 kL
